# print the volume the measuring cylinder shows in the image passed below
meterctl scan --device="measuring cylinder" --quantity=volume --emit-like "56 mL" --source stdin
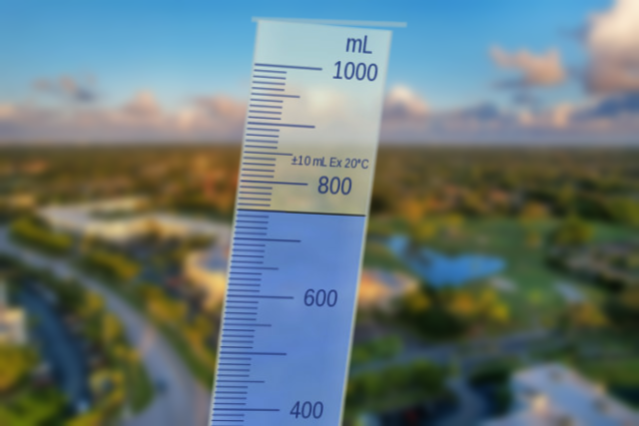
750 mL
